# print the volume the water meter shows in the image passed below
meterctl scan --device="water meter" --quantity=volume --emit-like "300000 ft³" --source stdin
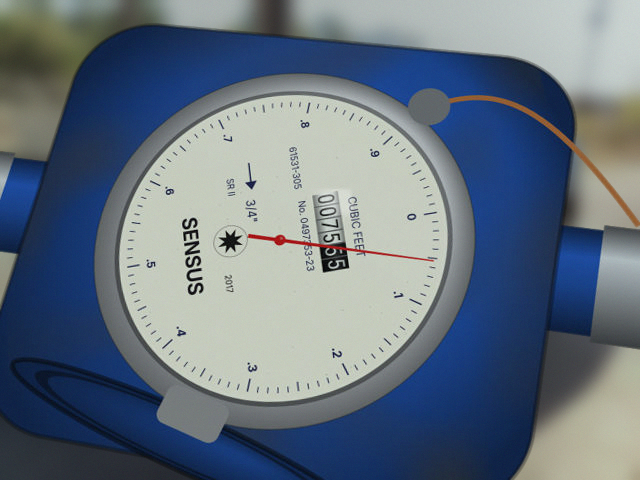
7555.05 ft³
